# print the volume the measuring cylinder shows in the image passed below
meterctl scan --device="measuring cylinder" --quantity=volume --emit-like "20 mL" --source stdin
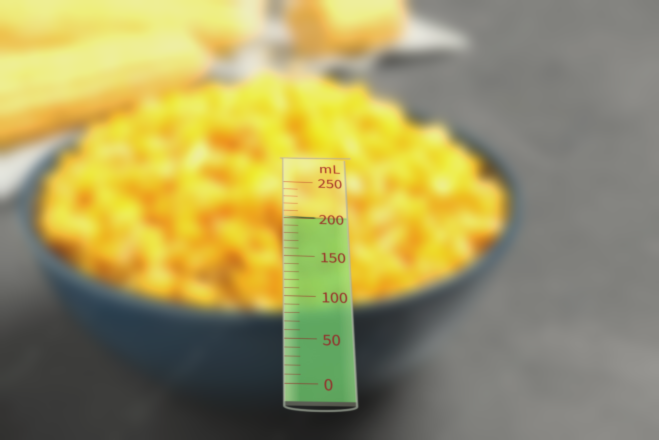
200 mL
